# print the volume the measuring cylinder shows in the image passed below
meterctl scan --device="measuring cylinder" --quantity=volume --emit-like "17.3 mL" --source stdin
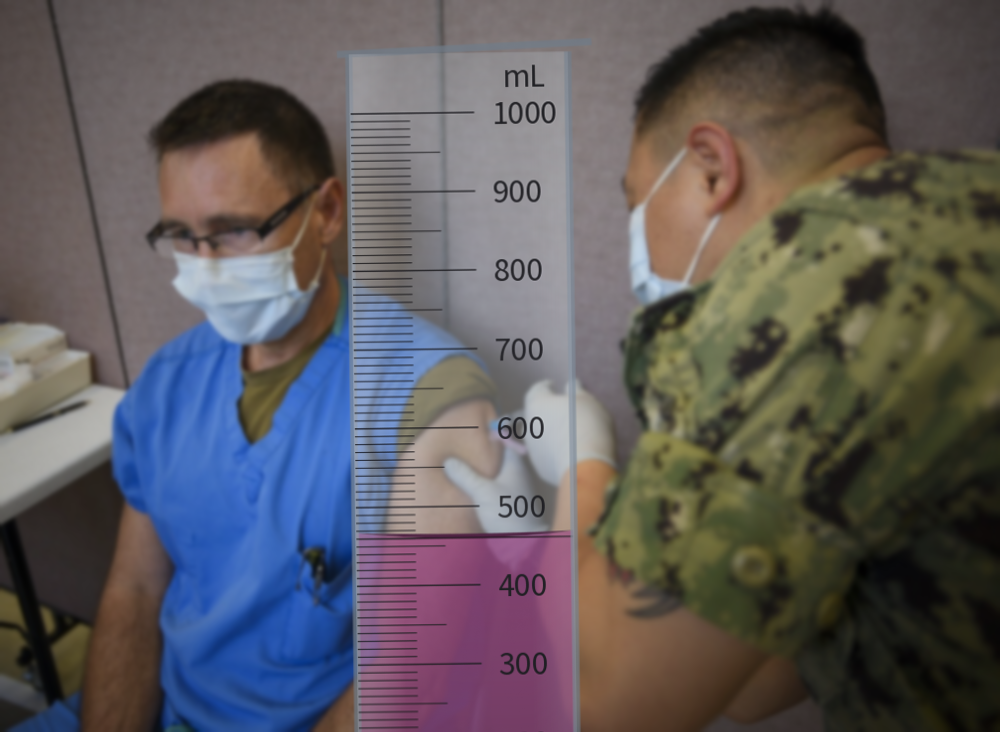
460 mL
